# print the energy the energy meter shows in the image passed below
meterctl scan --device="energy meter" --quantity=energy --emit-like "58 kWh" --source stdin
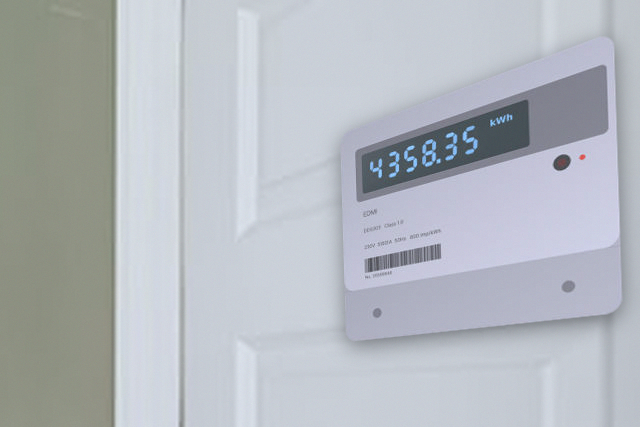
4358.35 kWh
